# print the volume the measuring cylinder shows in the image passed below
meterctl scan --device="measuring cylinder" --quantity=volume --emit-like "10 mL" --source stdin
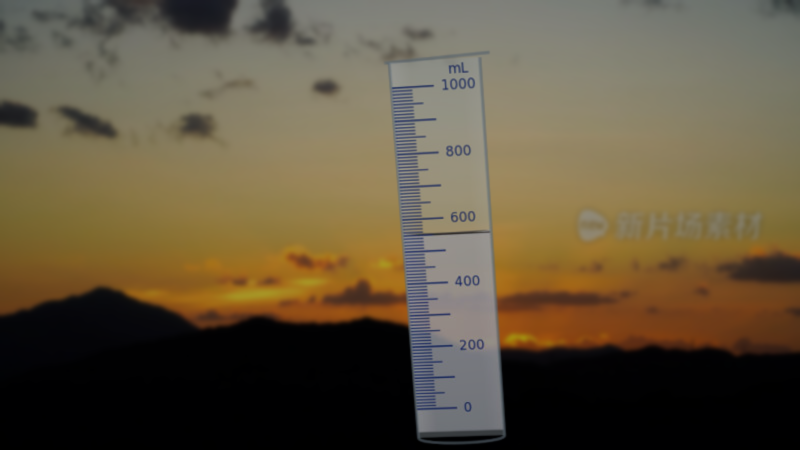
550 mL
